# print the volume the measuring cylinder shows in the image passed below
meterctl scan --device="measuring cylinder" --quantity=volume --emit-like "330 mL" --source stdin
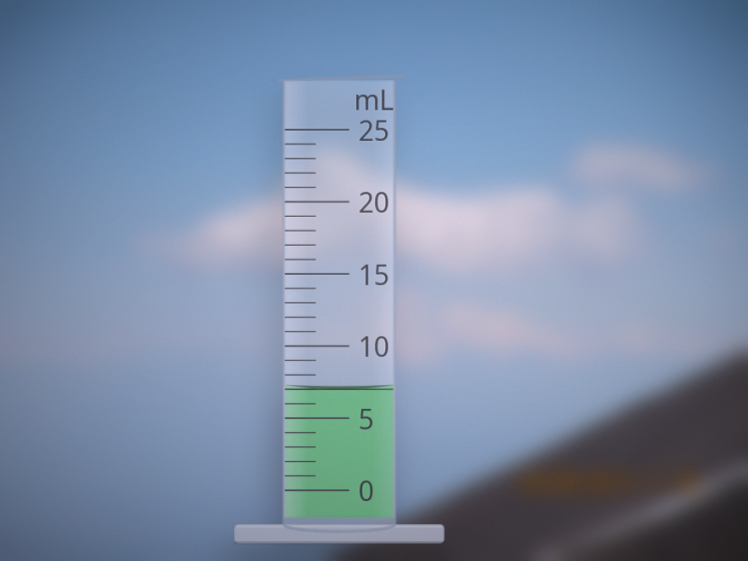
7 mL
